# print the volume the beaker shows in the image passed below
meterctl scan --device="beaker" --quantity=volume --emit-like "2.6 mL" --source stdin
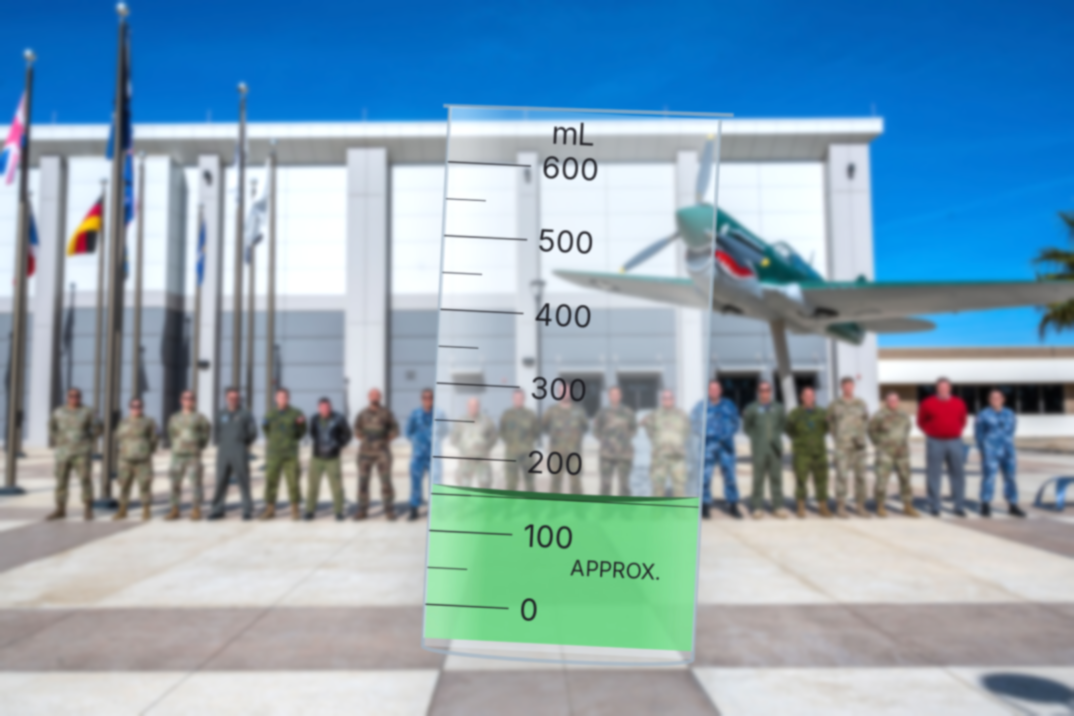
150 mL
